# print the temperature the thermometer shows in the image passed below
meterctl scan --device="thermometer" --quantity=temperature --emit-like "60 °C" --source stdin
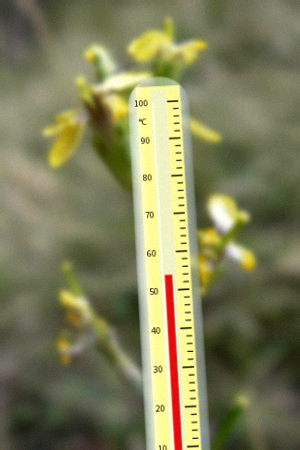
54 °C
